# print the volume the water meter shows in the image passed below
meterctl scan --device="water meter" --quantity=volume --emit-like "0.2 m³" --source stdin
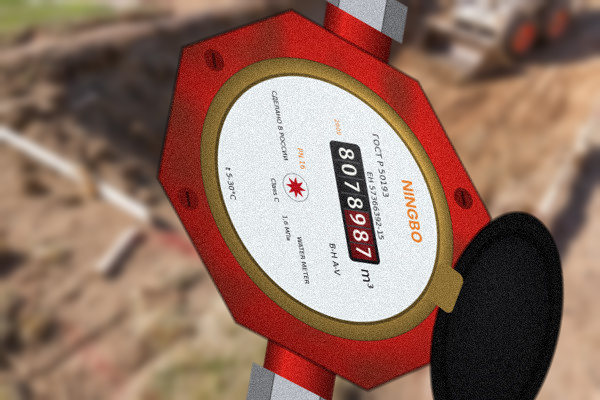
8078.987 m³
